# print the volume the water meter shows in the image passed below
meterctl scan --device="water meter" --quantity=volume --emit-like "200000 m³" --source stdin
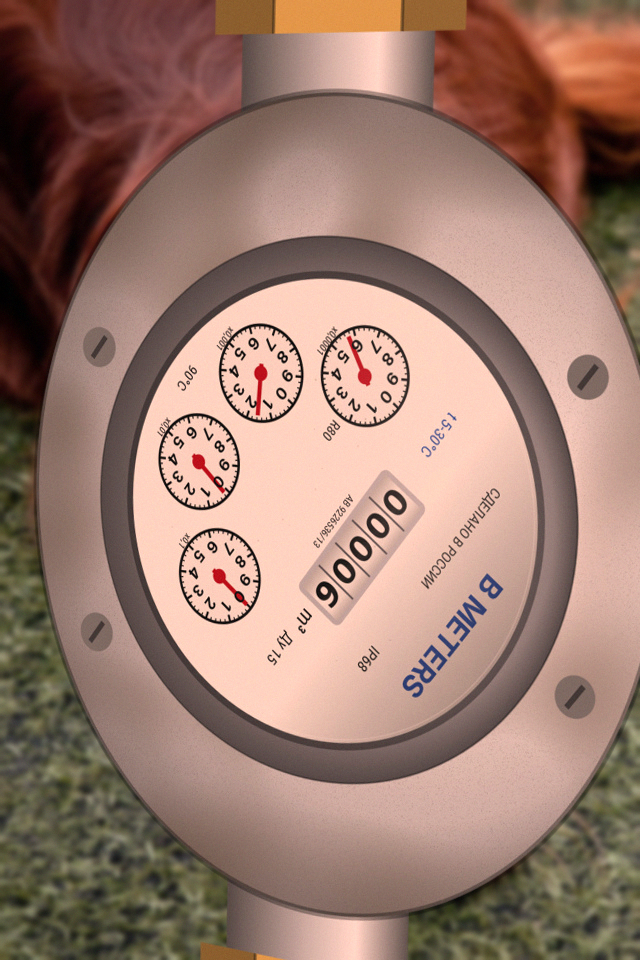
6.0015 m³
